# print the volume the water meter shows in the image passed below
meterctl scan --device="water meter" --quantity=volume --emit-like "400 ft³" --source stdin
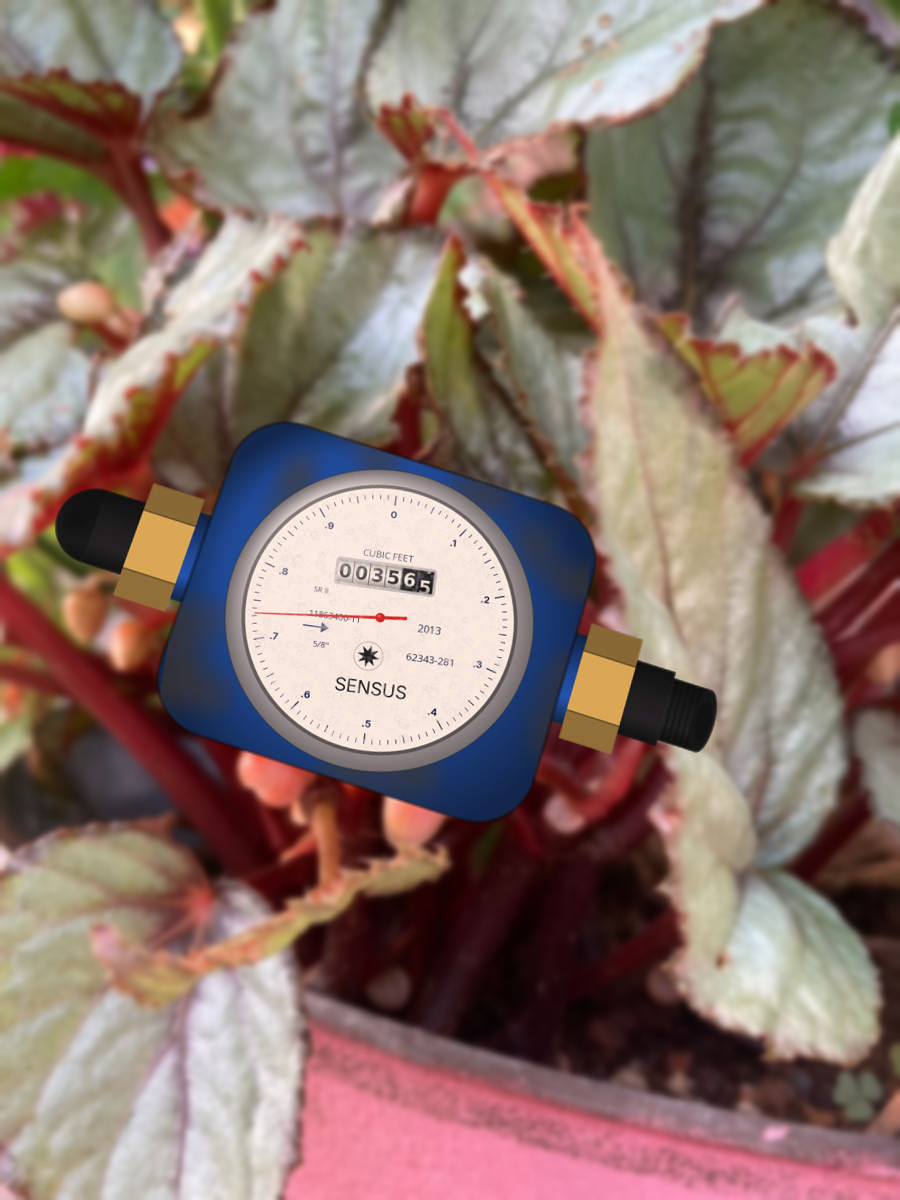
3564.73 ft³
